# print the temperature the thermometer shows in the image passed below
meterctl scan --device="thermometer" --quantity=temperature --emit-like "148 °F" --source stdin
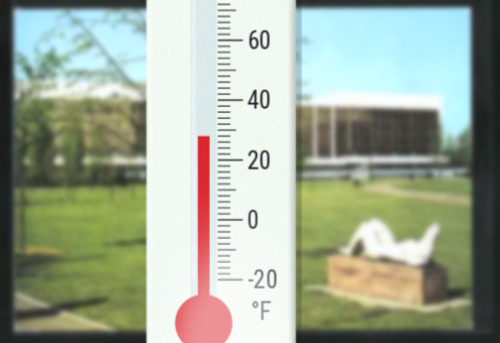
28 °F
